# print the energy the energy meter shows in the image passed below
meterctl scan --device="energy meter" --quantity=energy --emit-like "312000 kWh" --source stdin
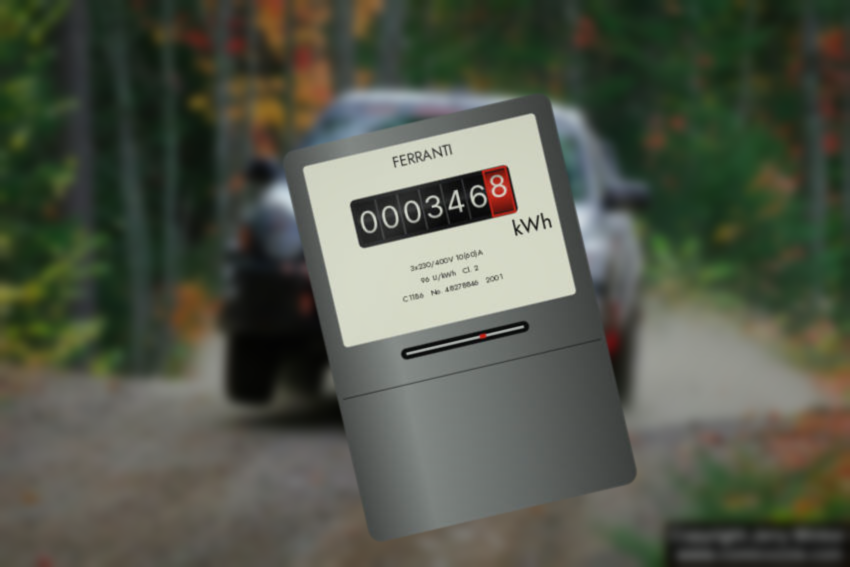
346.8 kWh
